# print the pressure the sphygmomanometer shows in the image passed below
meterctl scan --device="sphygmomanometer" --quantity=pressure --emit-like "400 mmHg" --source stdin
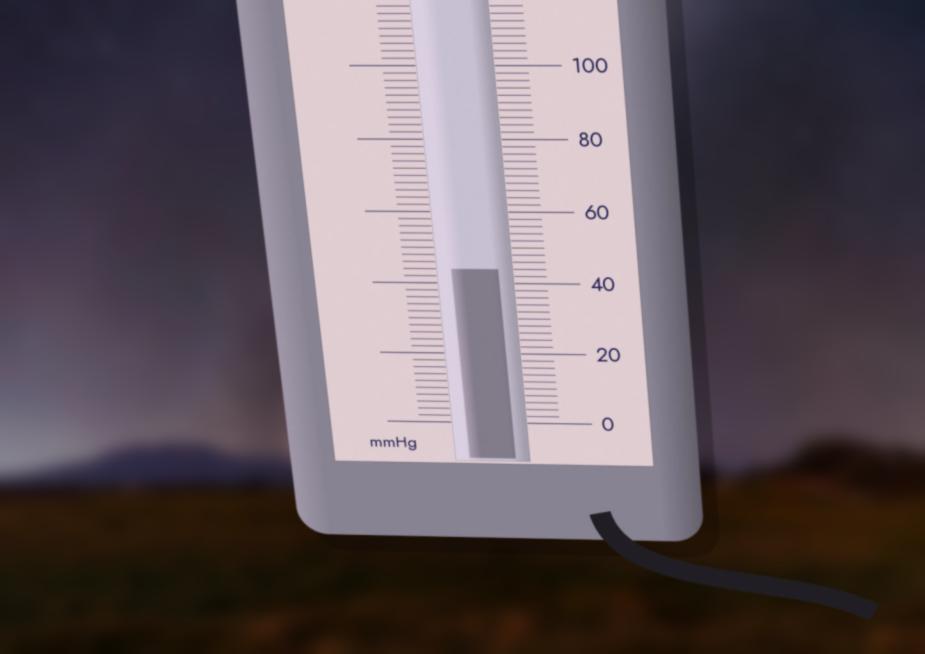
44 mmHg
